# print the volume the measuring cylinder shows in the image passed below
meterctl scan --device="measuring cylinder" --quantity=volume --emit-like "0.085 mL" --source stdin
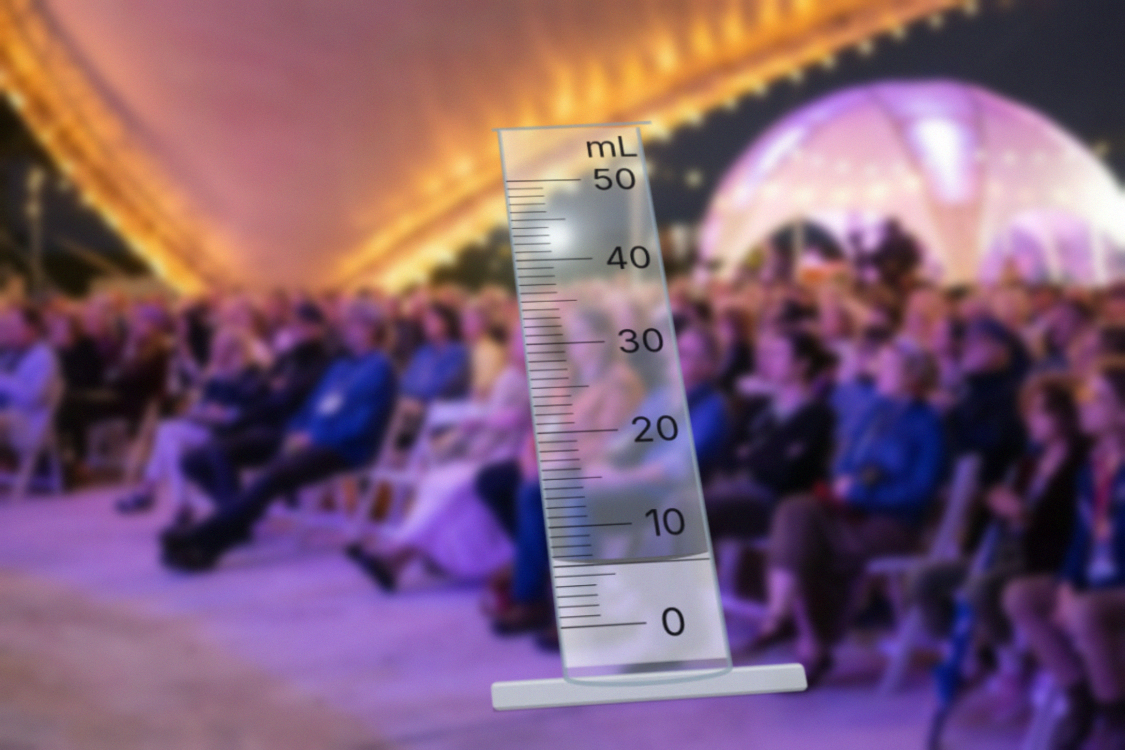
6 mL
